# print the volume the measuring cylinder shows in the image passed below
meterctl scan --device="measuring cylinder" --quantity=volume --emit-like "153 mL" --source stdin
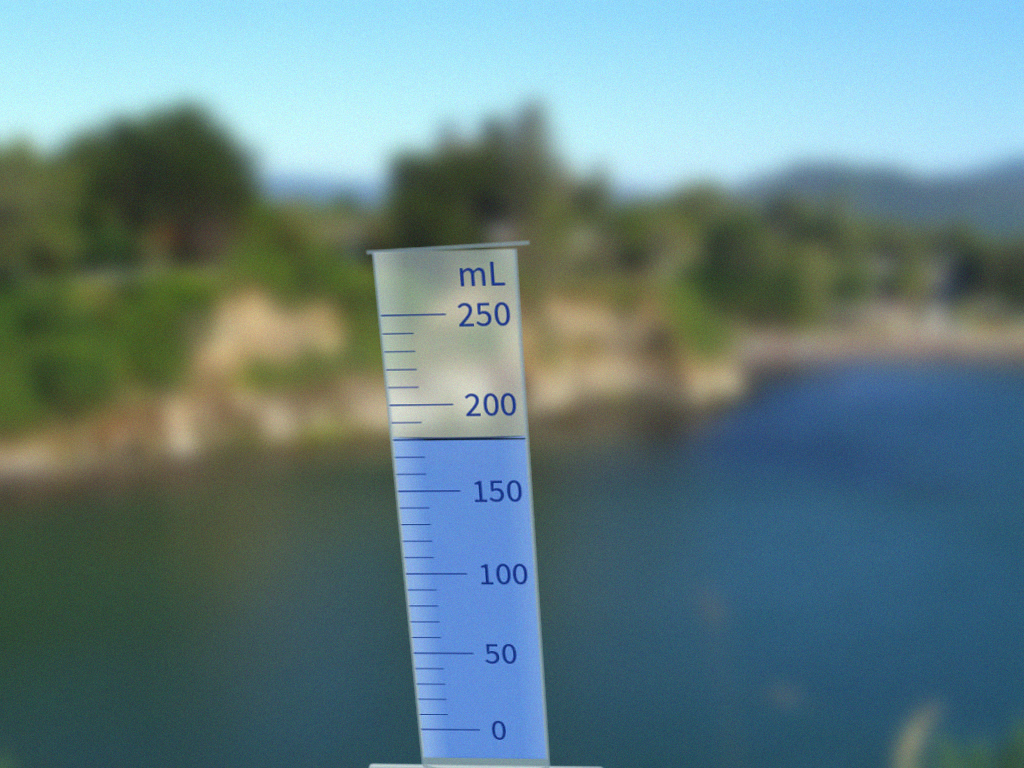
180 mL
